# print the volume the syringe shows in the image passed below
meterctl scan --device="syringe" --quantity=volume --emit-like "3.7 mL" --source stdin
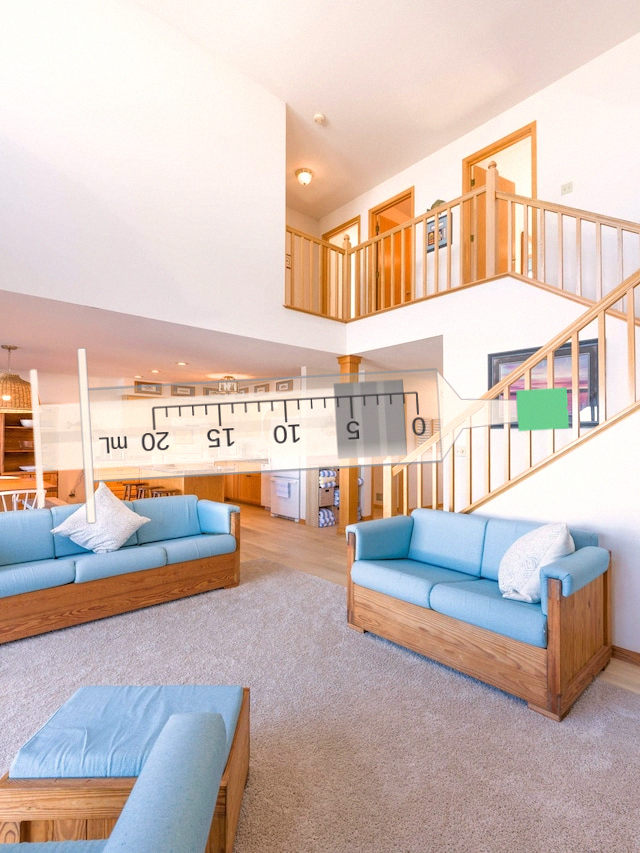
1 mL
